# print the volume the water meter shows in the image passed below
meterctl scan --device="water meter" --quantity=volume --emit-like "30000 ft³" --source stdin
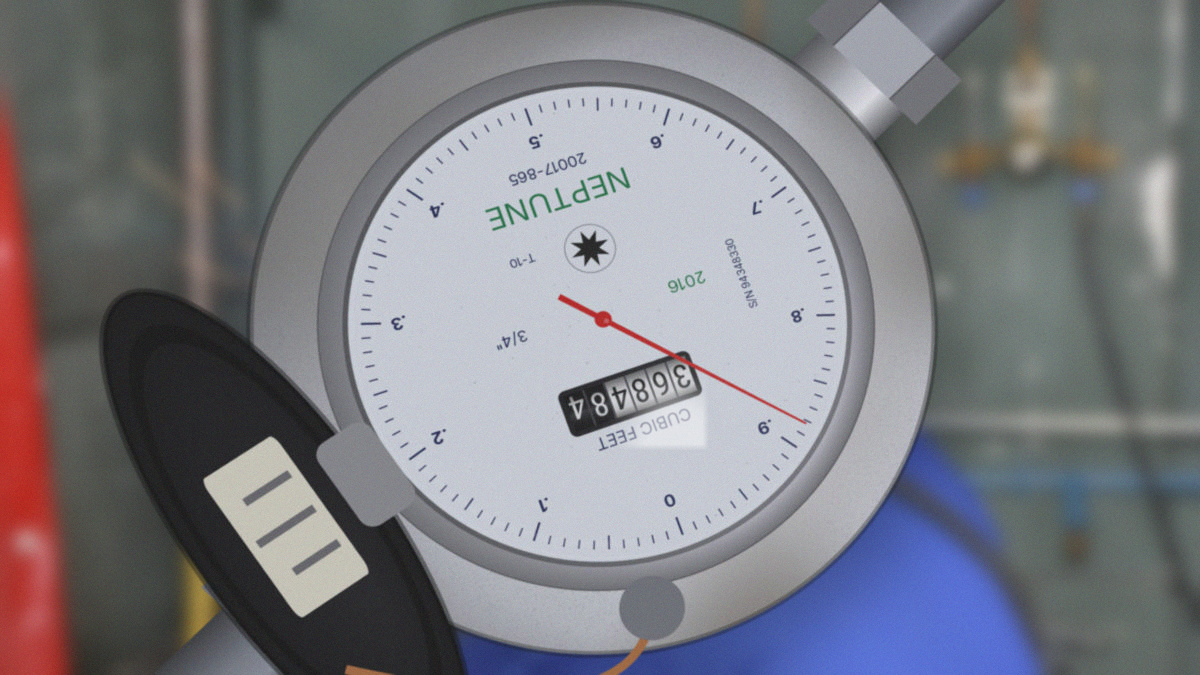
368483.88 ft³
